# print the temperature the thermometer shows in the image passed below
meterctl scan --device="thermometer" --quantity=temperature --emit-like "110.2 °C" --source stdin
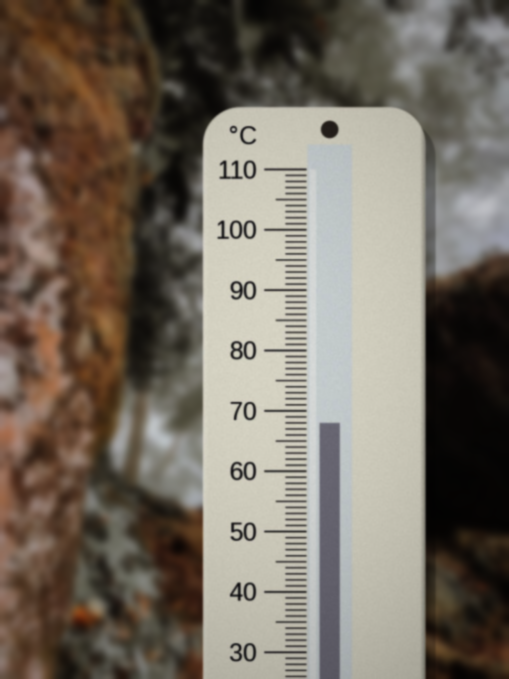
68 °C
